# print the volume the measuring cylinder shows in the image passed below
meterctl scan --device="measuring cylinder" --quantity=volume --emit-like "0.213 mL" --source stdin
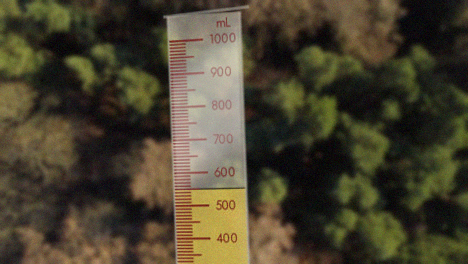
550 mL
